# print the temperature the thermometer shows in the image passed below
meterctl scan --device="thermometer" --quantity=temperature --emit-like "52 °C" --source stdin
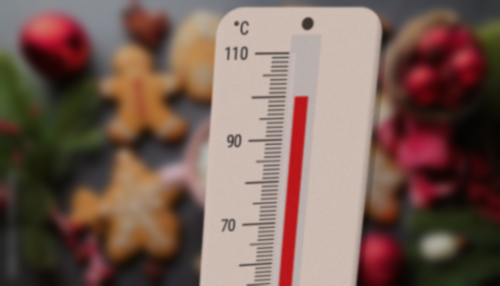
100 °C
